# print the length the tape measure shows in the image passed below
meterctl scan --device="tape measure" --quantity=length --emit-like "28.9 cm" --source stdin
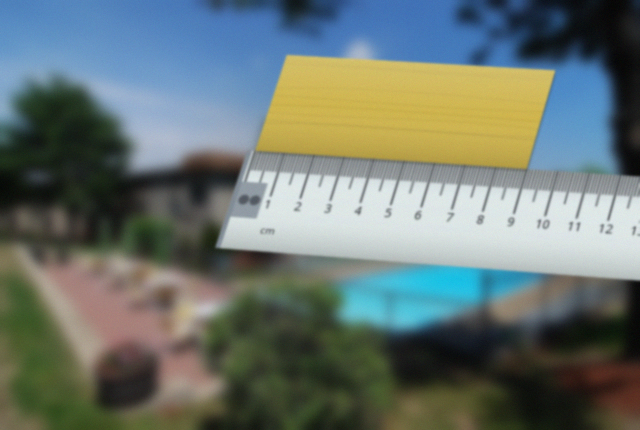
9 cm
